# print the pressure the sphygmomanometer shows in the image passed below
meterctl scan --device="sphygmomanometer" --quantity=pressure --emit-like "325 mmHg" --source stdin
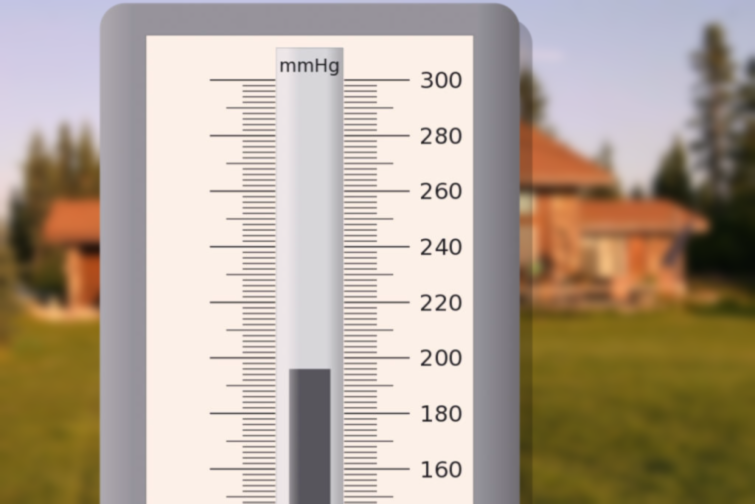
196 mmHg
